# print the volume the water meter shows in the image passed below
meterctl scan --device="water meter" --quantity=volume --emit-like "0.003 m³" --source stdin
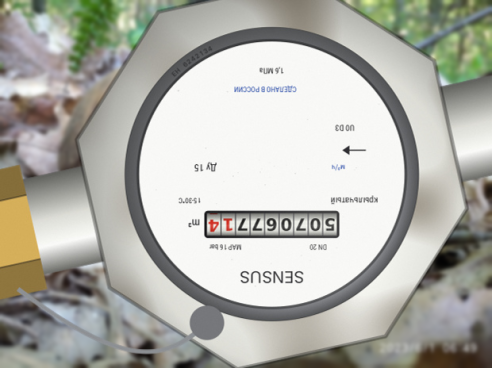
5070677.14 m³
